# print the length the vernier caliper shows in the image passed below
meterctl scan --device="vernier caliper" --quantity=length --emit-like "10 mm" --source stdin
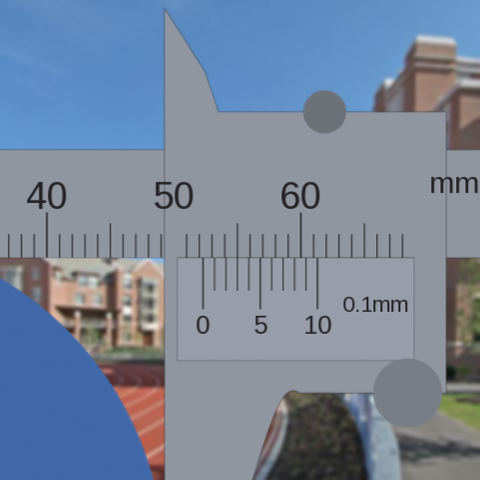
52.3 mm
